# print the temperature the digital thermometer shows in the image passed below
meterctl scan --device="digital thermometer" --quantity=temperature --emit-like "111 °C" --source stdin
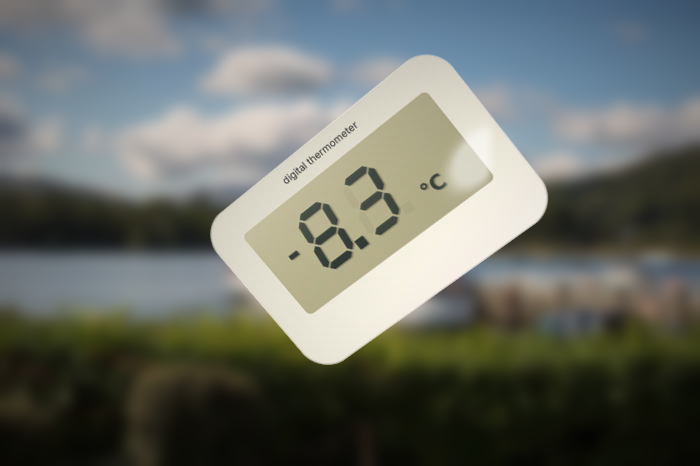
-8.3 °C
